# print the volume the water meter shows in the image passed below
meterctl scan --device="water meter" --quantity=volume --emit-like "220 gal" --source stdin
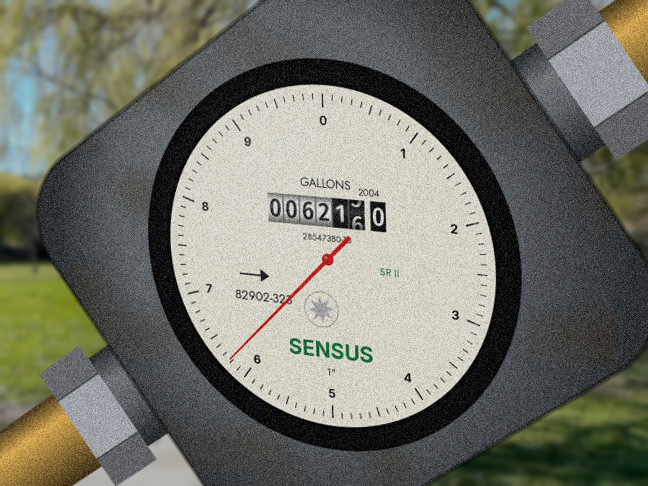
62156.2 gal
